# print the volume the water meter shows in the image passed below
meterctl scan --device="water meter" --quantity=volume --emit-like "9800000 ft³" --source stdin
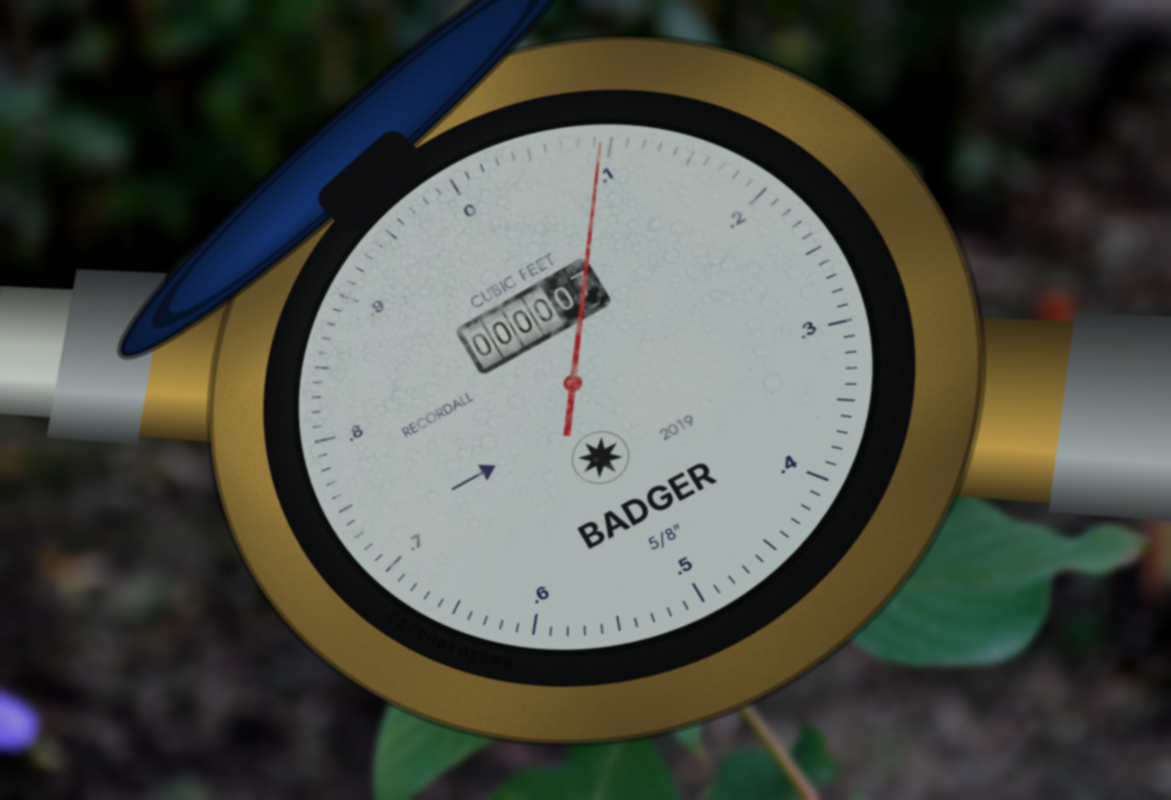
7.09 ft³
